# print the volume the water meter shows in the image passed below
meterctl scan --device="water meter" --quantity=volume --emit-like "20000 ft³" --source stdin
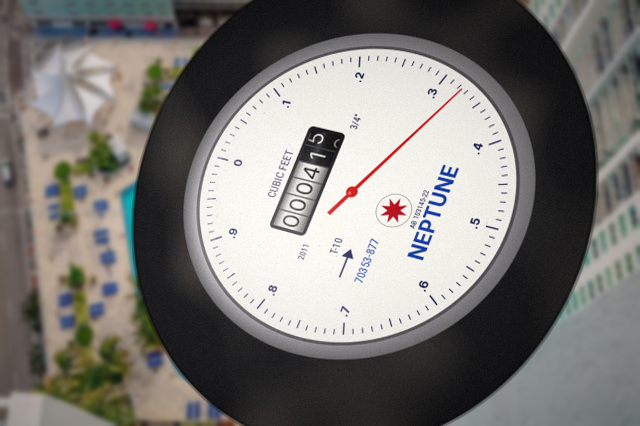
415.32 ft³
